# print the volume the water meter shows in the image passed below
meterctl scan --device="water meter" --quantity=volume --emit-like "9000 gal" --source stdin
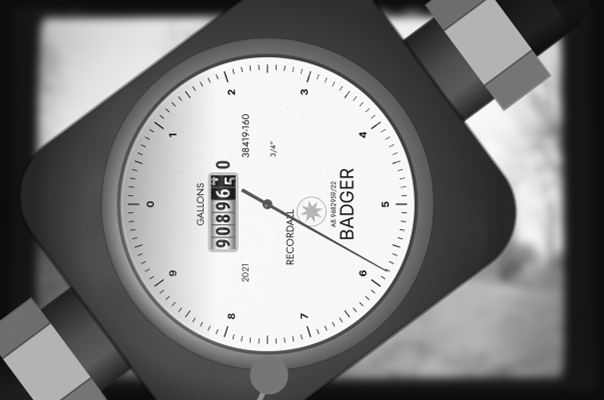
9089645.8 gal
